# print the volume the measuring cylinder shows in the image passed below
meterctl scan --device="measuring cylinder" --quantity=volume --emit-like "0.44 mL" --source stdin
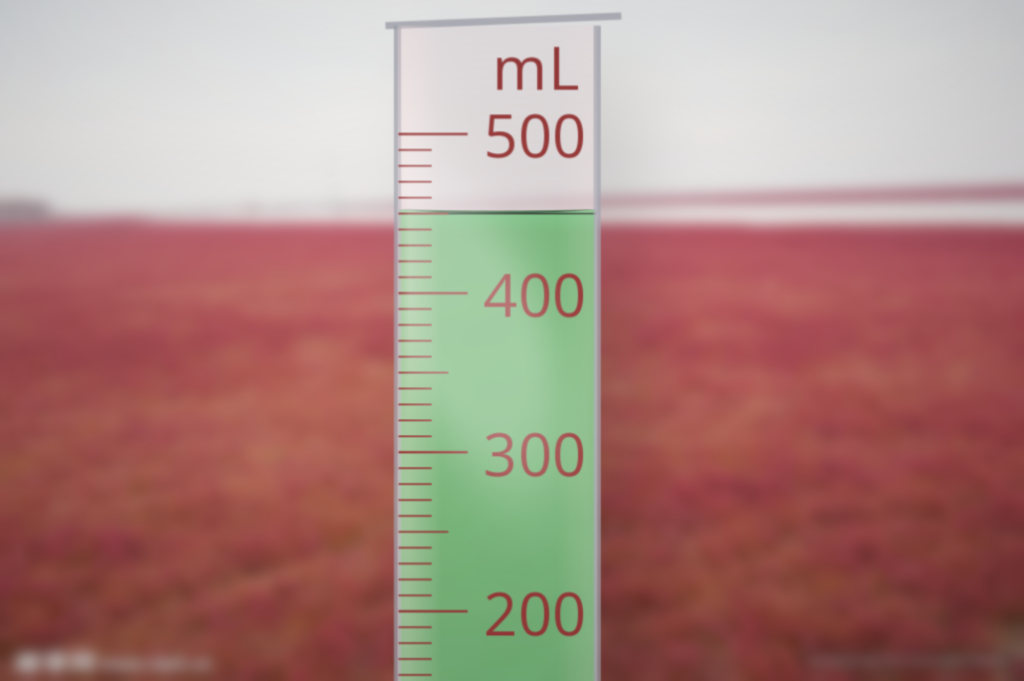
450 mL
